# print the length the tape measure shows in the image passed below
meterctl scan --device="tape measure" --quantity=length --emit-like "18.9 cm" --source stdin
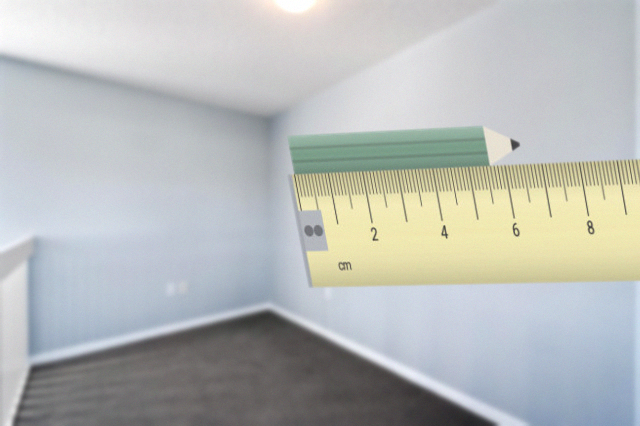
6.5 cm
